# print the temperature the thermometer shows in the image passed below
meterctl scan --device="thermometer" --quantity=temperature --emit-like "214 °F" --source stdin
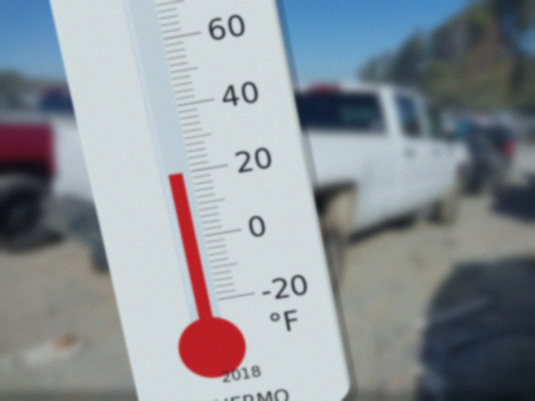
20 °F
